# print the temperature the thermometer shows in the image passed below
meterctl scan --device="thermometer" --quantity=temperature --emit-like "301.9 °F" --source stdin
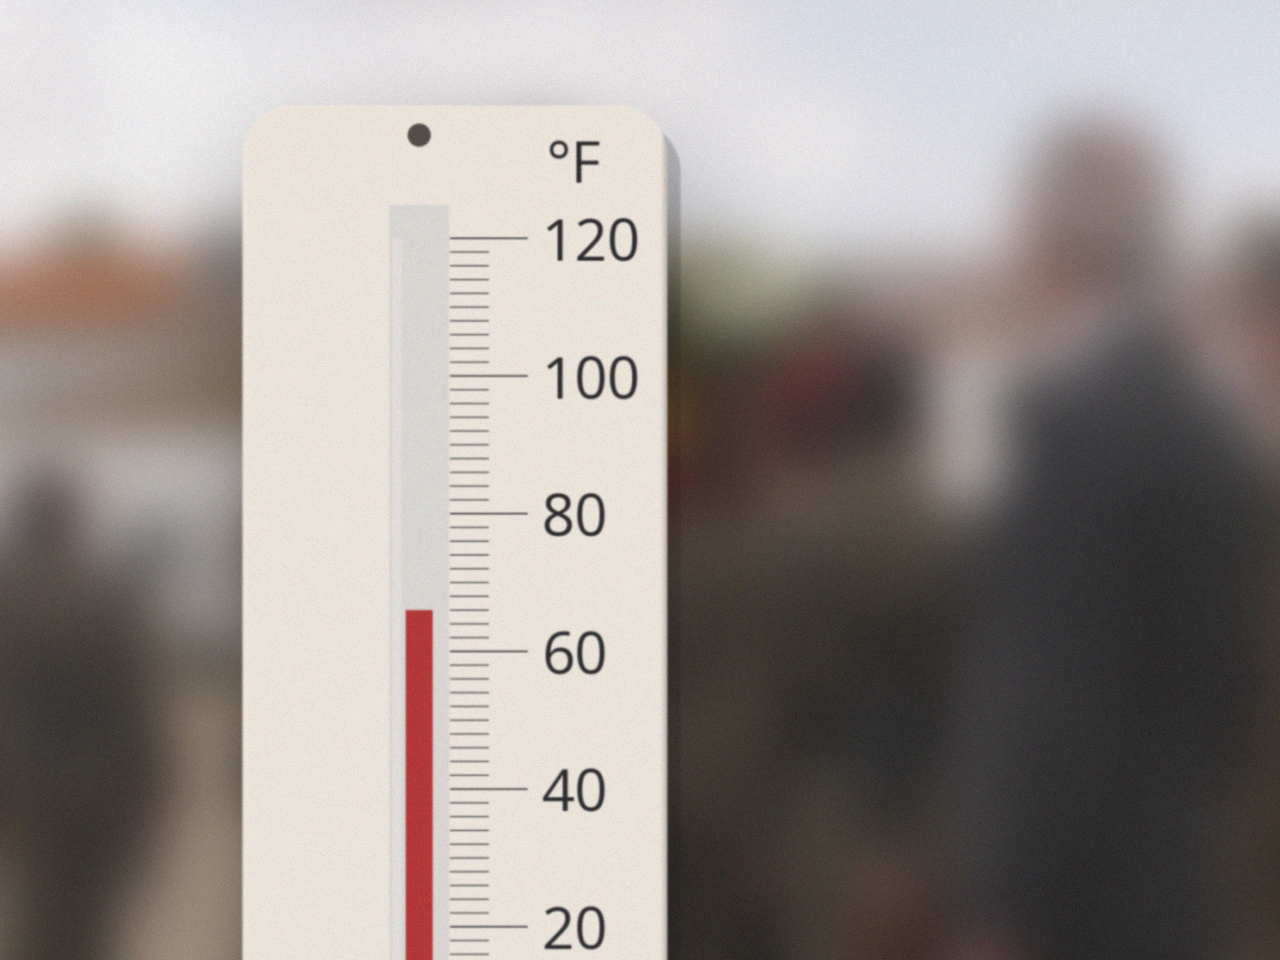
66 °F
